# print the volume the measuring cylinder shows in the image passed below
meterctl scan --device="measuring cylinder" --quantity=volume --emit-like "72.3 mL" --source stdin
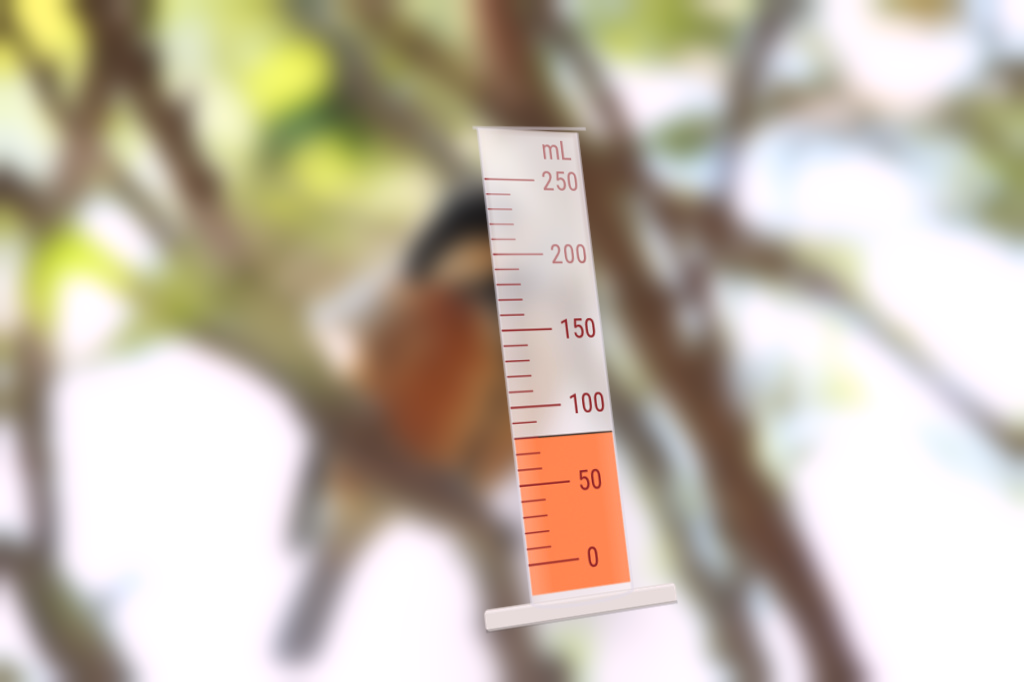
80 mL
